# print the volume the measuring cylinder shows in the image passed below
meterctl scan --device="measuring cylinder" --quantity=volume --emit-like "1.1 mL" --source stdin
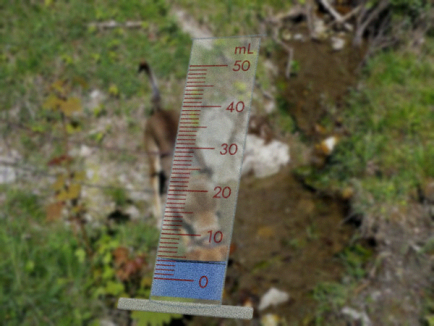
4 mL
